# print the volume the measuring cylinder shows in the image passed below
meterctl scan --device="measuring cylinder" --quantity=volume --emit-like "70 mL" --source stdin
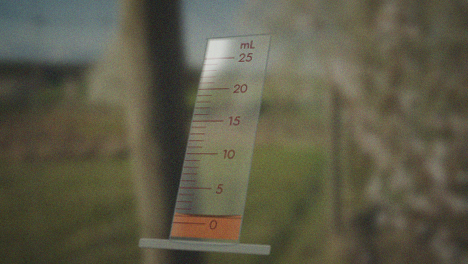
1 mL
